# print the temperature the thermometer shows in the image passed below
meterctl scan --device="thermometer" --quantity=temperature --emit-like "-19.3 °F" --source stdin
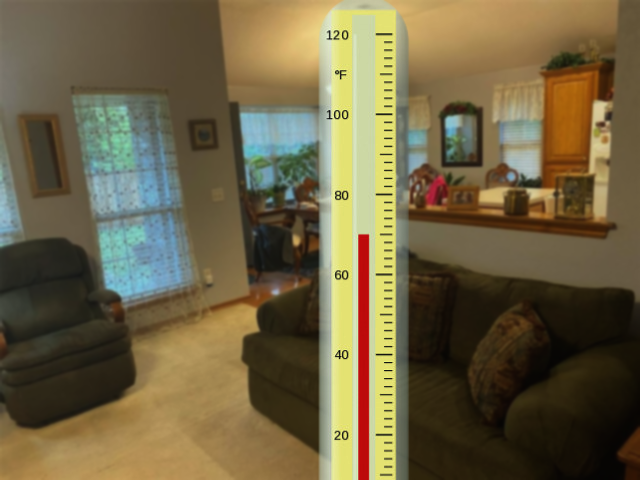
70 °F
